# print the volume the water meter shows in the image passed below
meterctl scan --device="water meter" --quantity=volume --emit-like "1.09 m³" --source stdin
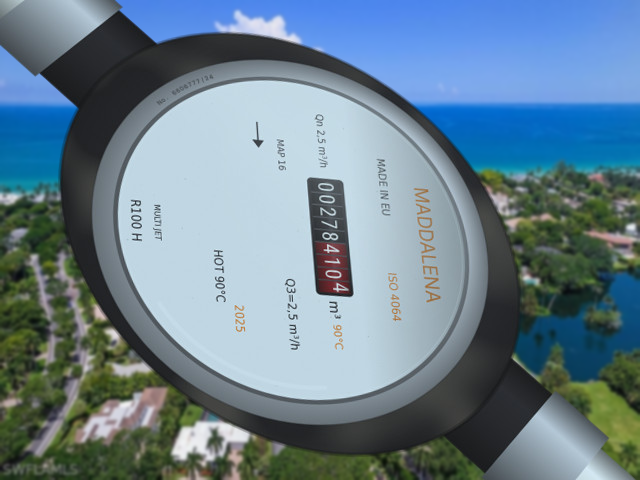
278.4104 m³
